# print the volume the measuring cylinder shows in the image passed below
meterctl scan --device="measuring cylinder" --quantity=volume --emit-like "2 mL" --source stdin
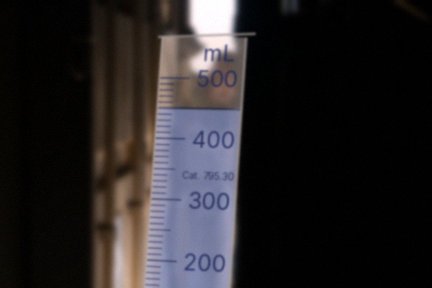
450 mL
